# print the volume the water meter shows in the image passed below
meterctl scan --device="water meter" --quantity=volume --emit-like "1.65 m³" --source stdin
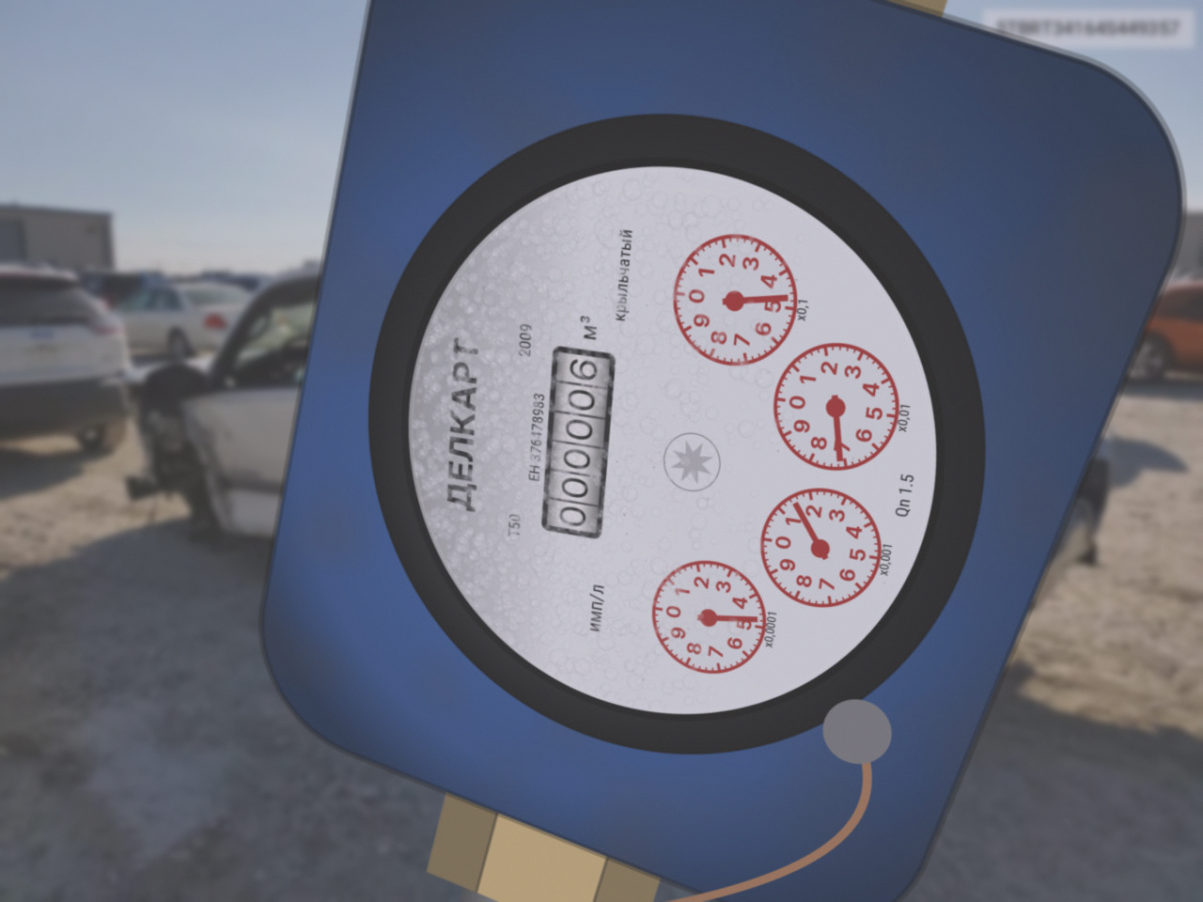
6.4714 m³
